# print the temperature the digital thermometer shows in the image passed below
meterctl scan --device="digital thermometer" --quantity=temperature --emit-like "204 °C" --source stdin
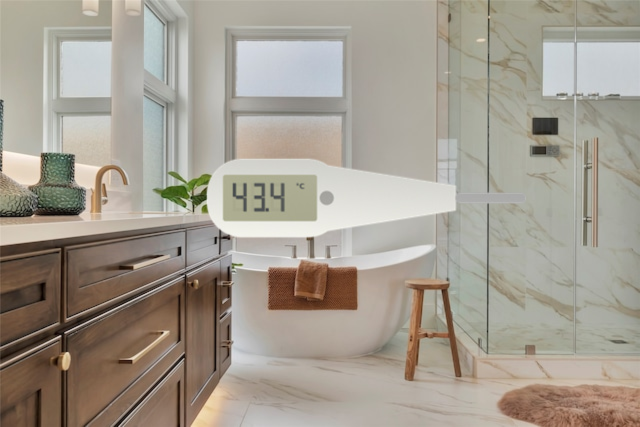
43.4 °C
